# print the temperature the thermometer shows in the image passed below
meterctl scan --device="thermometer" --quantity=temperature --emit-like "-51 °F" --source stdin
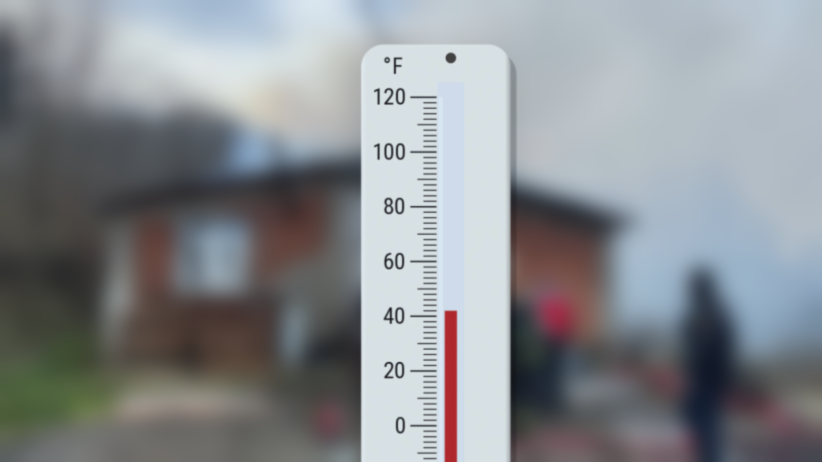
42 °F
